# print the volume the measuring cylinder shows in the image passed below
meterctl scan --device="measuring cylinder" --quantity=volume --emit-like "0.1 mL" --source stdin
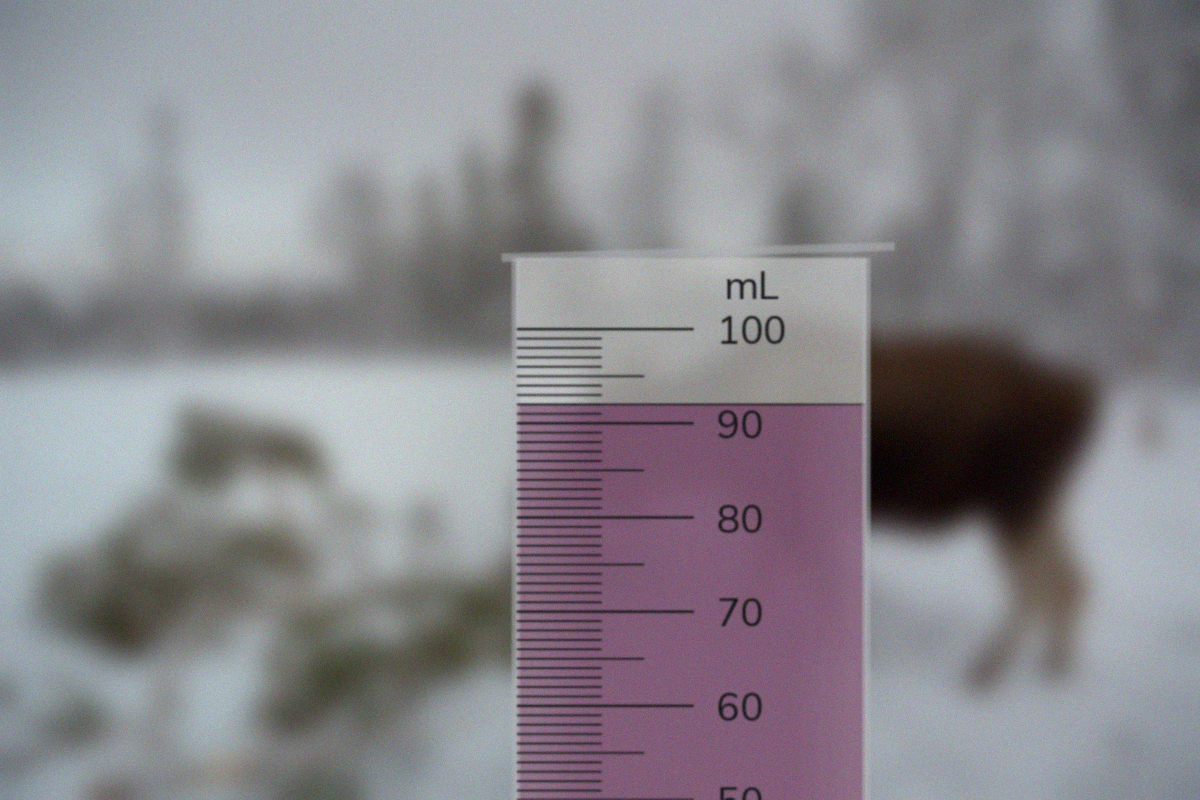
92 mL
